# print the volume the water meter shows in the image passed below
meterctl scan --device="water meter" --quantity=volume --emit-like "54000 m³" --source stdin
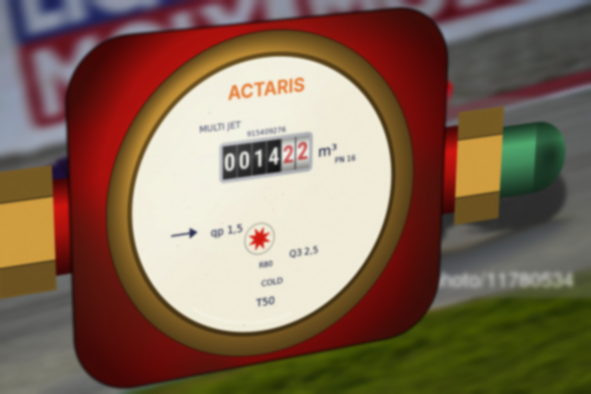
14.22 m³
